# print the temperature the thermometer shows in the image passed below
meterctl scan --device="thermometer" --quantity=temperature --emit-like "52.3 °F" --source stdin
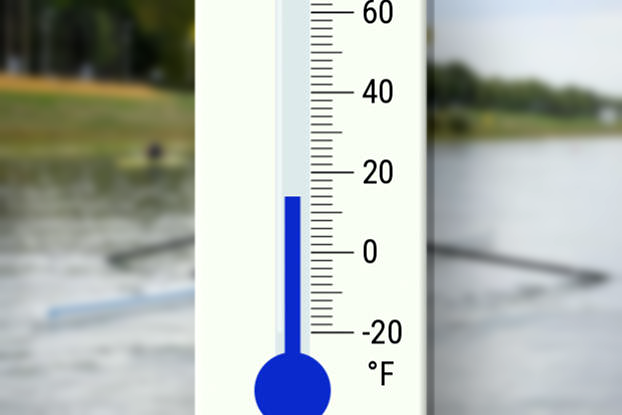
14 °F
